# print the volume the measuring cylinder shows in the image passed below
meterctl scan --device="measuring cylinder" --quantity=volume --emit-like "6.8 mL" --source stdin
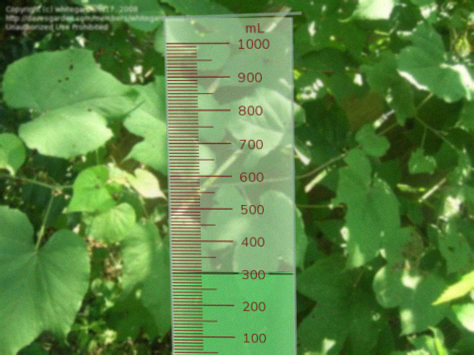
300 mL
